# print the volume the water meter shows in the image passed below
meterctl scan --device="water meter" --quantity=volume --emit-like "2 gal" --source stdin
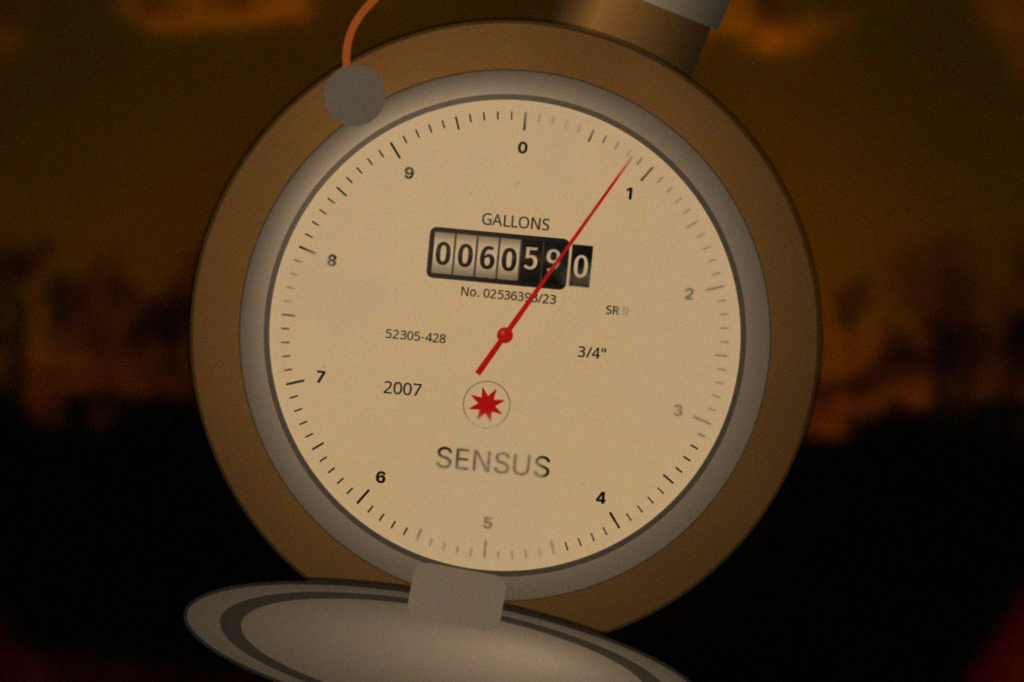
60590.8 gal
